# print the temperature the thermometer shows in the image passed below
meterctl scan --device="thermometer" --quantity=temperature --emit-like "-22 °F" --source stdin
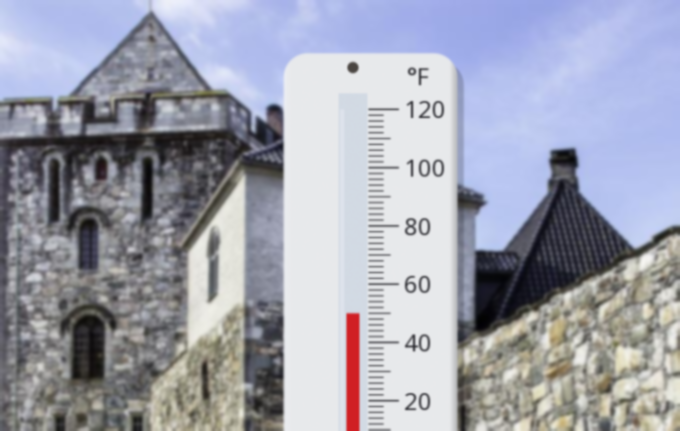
50 °F
